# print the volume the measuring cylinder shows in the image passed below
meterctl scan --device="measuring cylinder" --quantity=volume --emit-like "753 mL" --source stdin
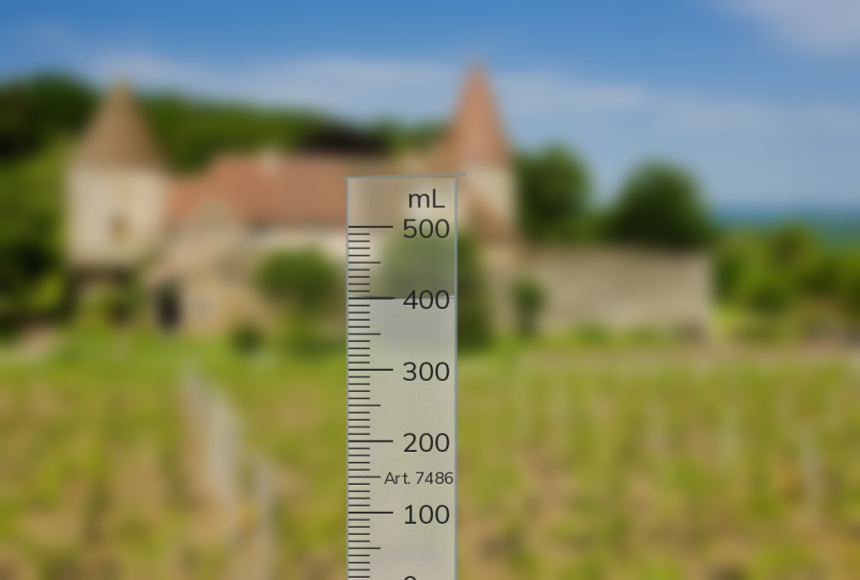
400 mL
